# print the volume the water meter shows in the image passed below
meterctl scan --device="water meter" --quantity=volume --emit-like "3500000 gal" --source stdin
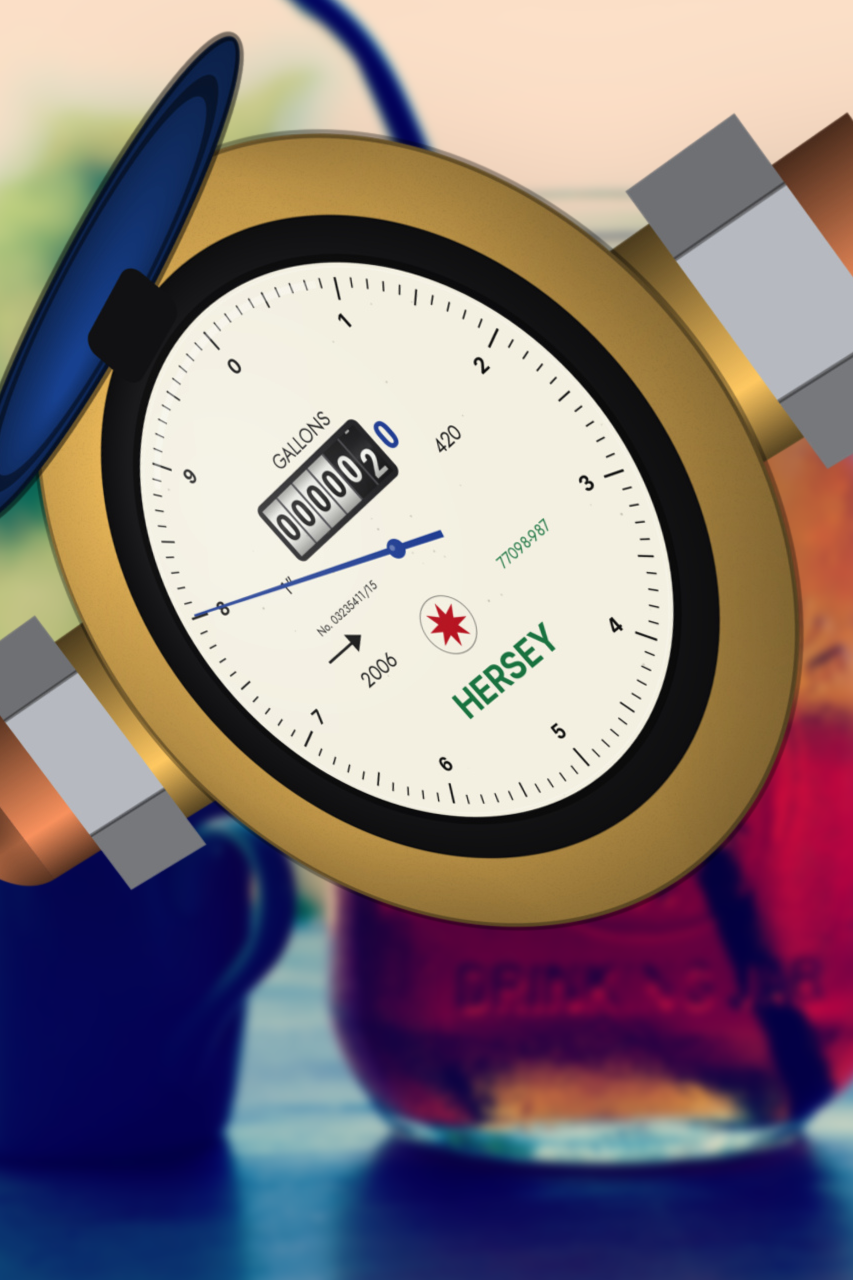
18.0 gal
